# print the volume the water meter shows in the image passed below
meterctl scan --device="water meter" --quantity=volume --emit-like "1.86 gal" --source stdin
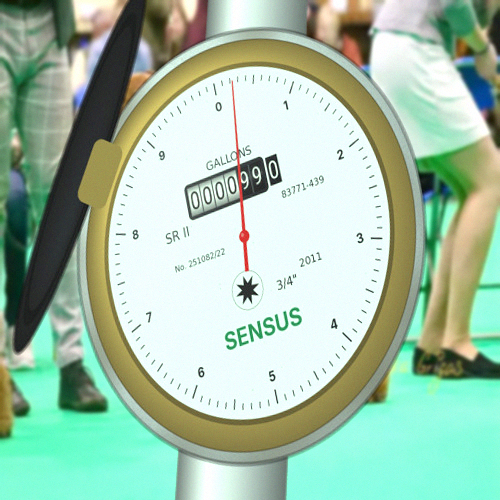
990.2 gal
